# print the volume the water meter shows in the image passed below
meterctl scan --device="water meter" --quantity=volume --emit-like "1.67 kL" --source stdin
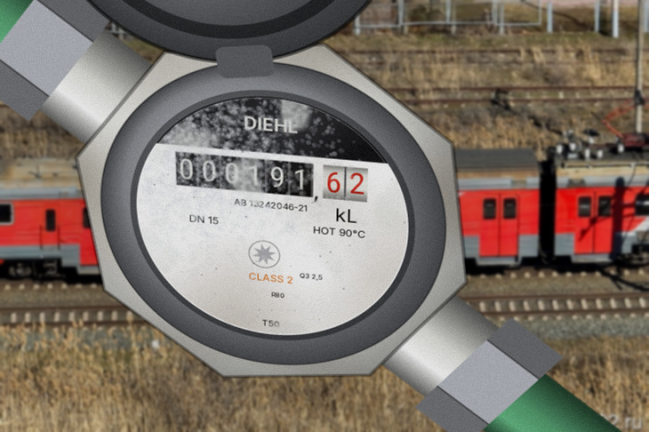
191.62 kL
